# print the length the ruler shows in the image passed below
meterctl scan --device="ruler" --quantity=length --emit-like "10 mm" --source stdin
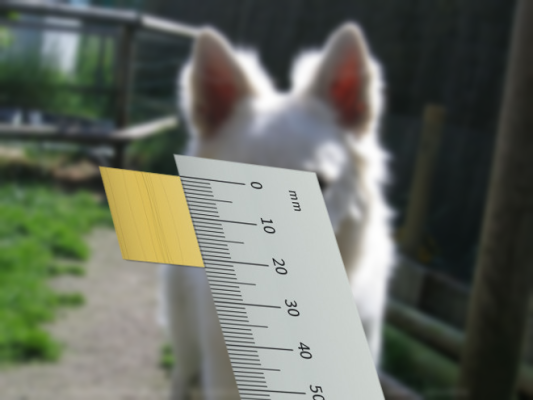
22 mm
